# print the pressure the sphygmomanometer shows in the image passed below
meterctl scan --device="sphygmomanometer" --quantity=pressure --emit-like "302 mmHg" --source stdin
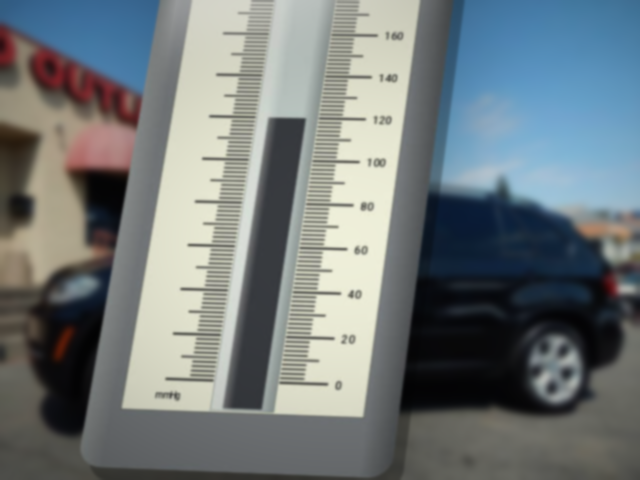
120 mmHg
